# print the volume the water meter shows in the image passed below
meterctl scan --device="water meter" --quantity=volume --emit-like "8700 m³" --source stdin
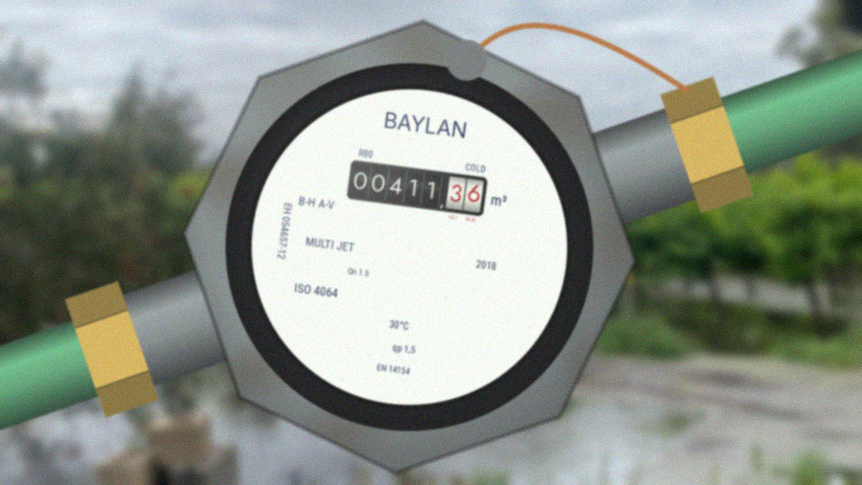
411.36 m³
